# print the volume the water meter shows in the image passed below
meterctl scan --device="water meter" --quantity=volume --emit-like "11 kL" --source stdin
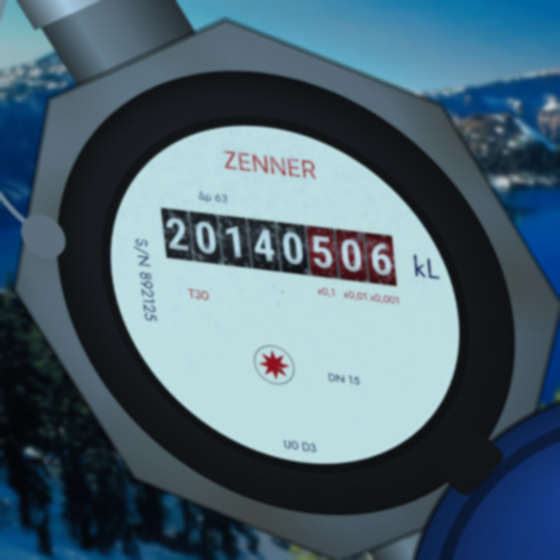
20140.506 kL
